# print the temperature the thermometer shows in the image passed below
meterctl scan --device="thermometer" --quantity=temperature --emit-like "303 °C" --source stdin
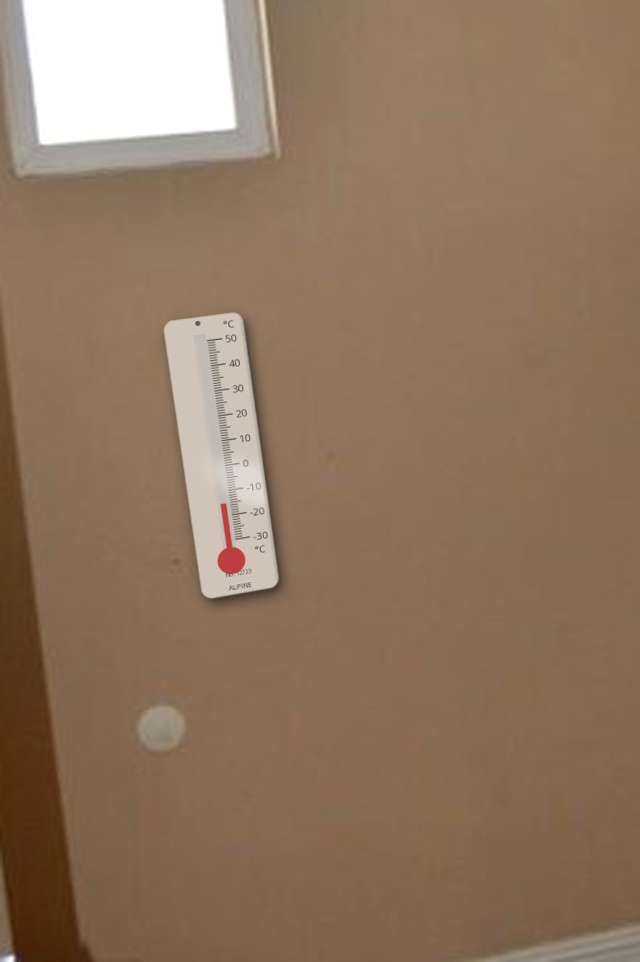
-15 °C
